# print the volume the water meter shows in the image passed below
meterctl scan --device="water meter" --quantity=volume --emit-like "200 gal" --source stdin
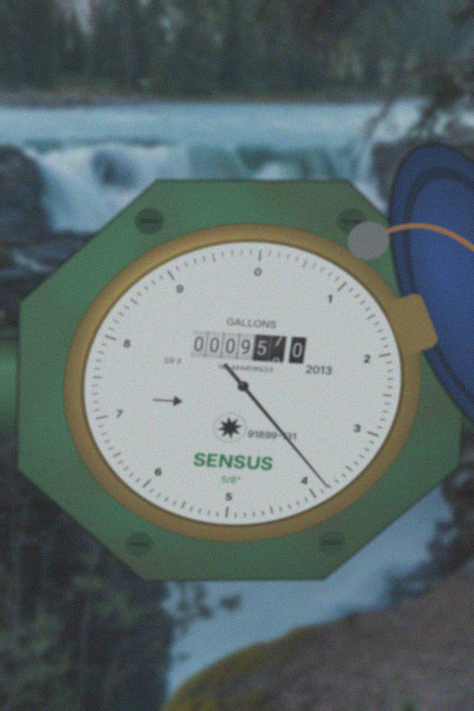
9573.8 gal
